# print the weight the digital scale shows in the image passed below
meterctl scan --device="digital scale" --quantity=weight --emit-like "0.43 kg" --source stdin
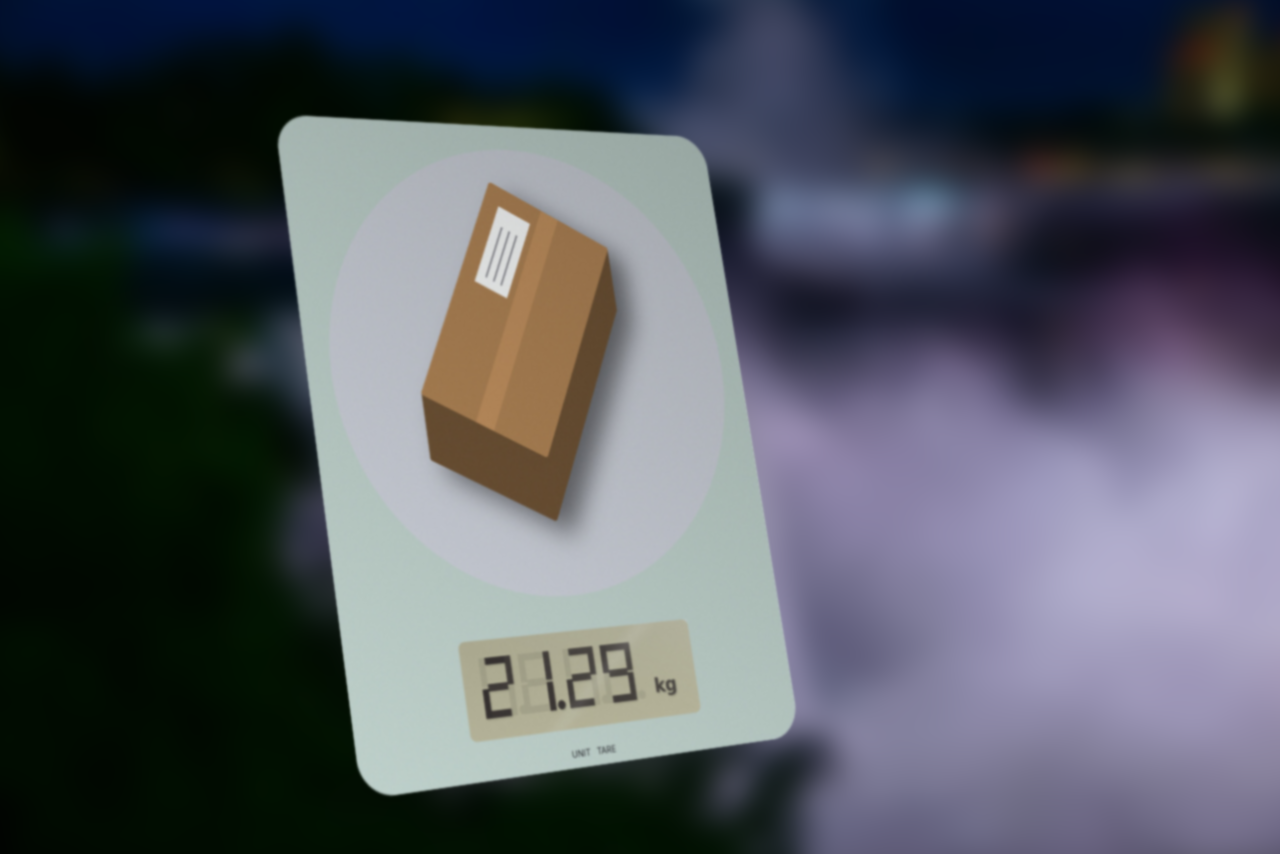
21.29 kg
